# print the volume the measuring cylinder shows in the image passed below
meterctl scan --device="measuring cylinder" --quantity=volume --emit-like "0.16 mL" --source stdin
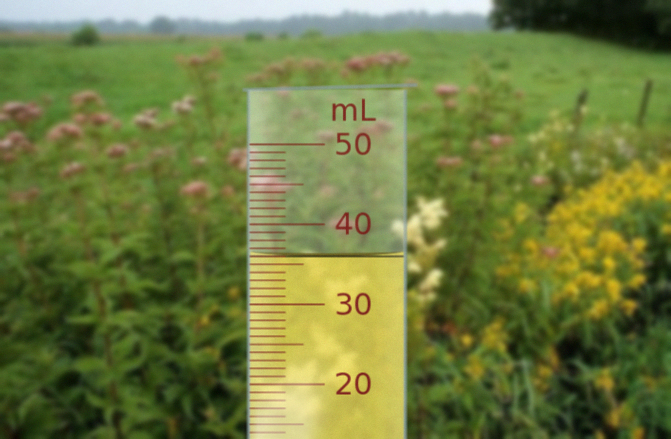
36 mL
